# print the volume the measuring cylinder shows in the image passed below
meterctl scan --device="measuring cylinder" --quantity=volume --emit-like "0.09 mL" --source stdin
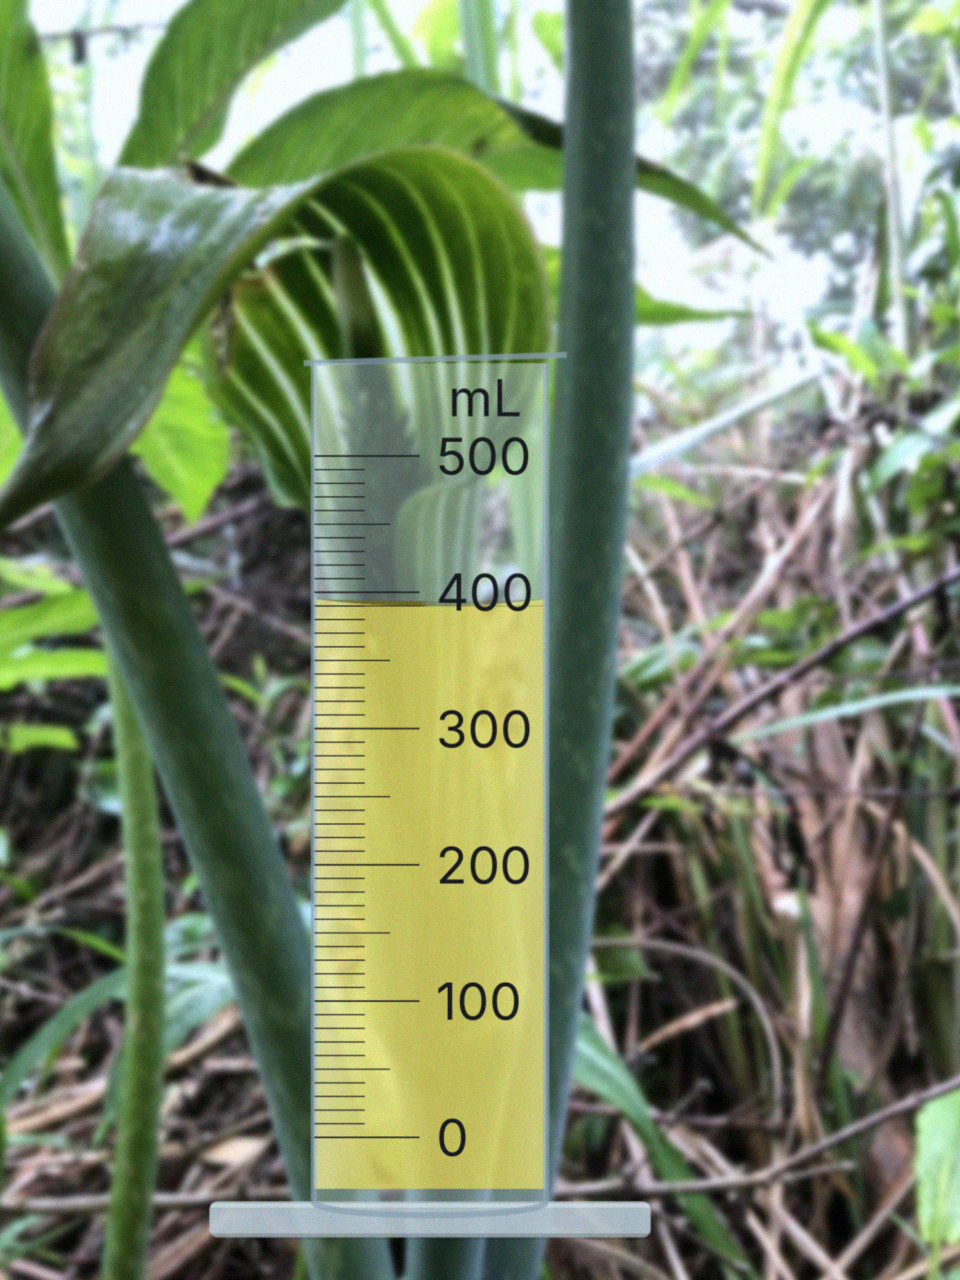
390 mL
